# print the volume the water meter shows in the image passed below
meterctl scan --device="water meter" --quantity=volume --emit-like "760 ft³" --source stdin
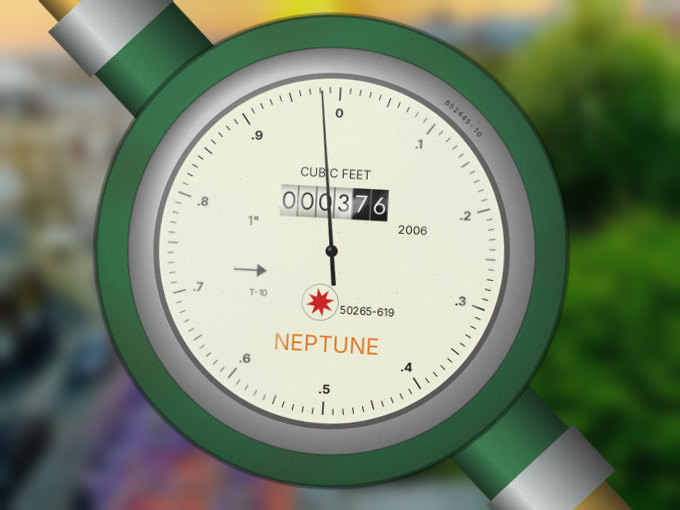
375.98 ft³
